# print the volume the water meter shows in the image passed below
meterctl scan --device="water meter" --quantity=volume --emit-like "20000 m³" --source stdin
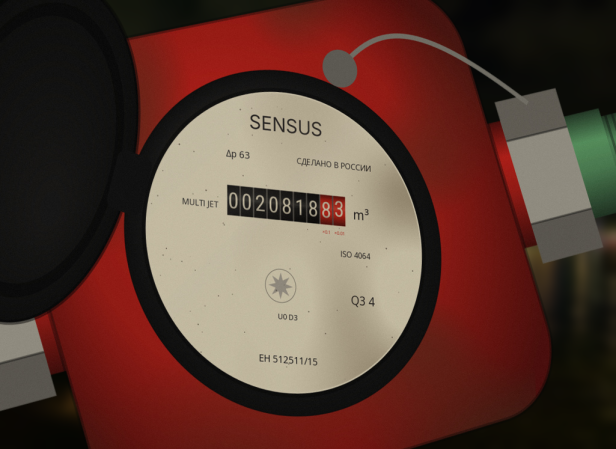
20818.83 m³
